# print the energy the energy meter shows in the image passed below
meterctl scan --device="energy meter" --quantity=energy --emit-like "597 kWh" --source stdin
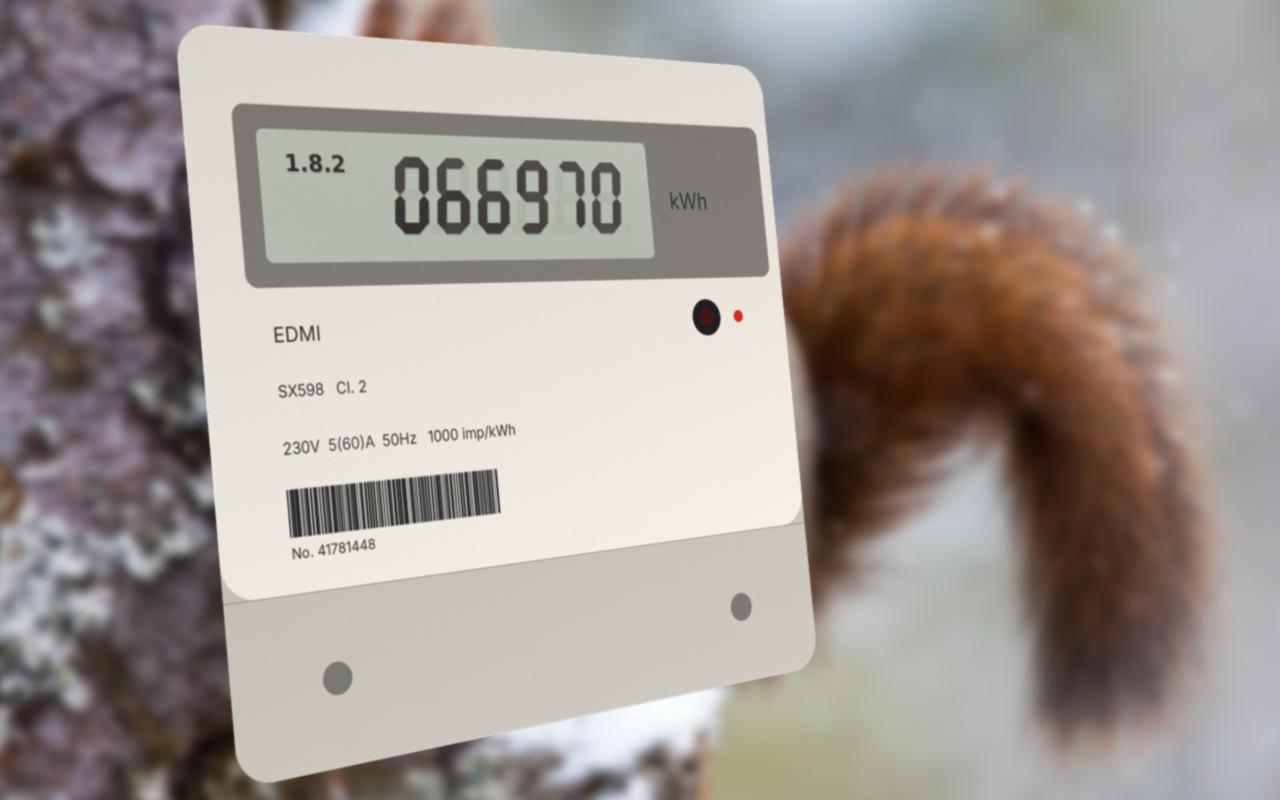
66970 kWh
